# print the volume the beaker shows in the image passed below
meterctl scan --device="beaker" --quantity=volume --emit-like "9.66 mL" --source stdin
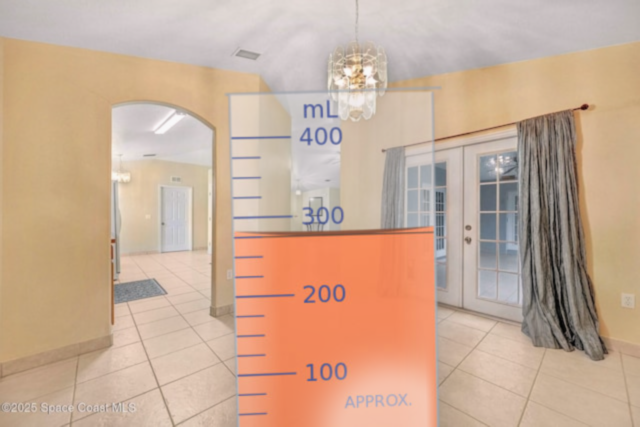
275 mL
